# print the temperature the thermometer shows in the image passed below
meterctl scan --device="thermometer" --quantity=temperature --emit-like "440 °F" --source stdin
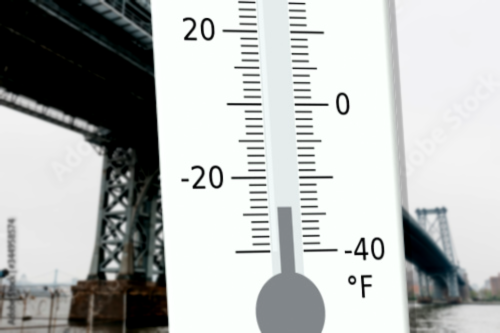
-28 °F
